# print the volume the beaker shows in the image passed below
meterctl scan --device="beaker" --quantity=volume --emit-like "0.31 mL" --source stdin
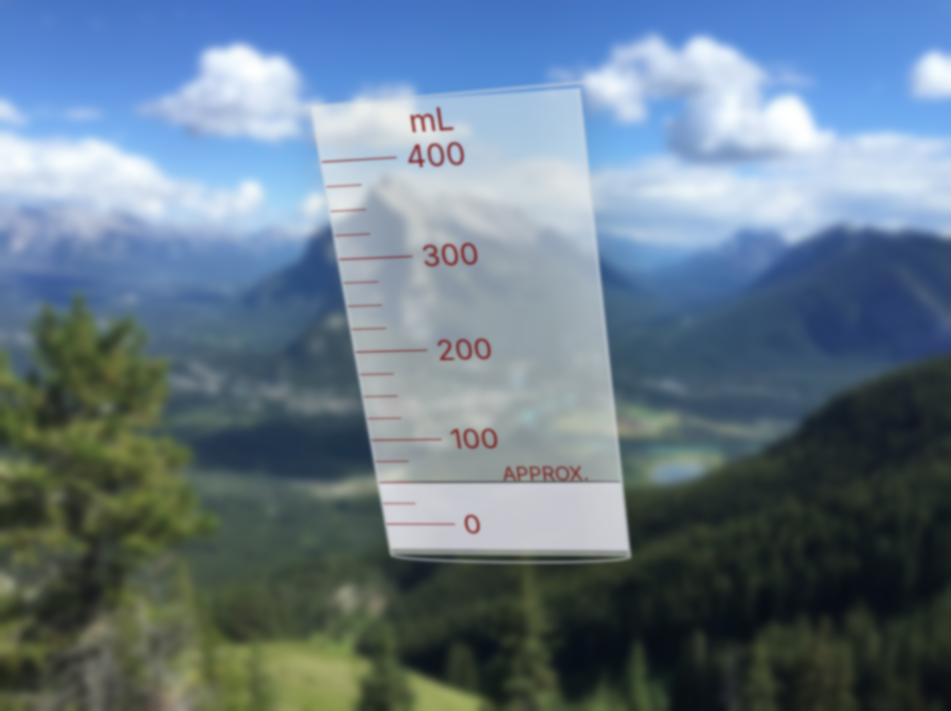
50 mL
